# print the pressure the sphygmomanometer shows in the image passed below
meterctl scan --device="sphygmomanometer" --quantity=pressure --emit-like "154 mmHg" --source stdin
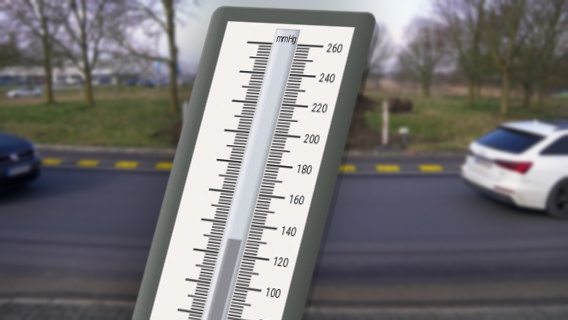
130 mmHg
